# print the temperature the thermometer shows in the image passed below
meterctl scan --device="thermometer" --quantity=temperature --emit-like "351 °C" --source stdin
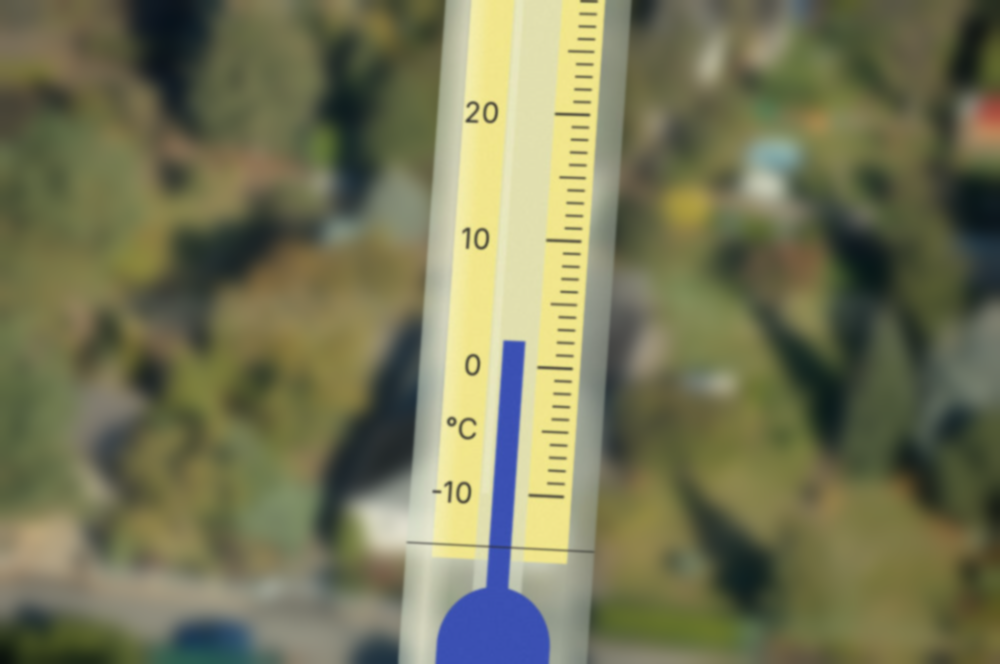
2 °C
